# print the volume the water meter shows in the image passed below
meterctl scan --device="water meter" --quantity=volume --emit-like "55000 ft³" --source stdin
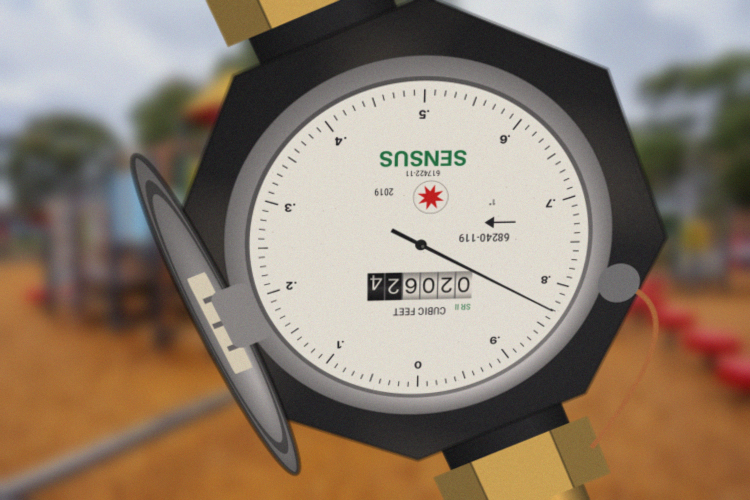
20623.83 ft³
